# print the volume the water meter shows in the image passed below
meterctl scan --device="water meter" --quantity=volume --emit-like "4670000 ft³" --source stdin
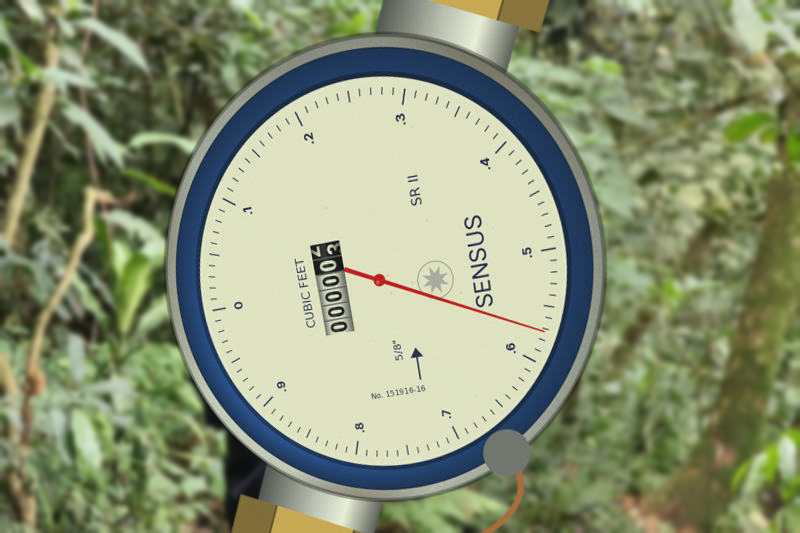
2.57 ft³
